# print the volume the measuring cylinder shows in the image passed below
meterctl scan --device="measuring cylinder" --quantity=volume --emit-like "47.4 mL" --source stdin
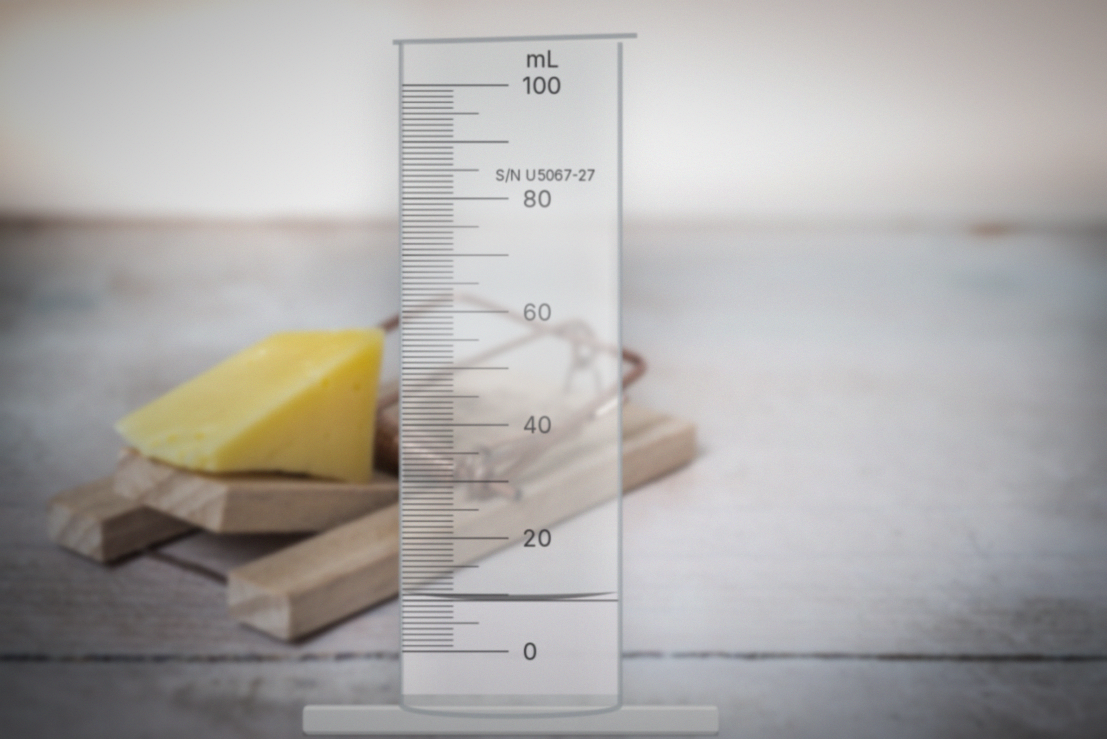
9 mL
